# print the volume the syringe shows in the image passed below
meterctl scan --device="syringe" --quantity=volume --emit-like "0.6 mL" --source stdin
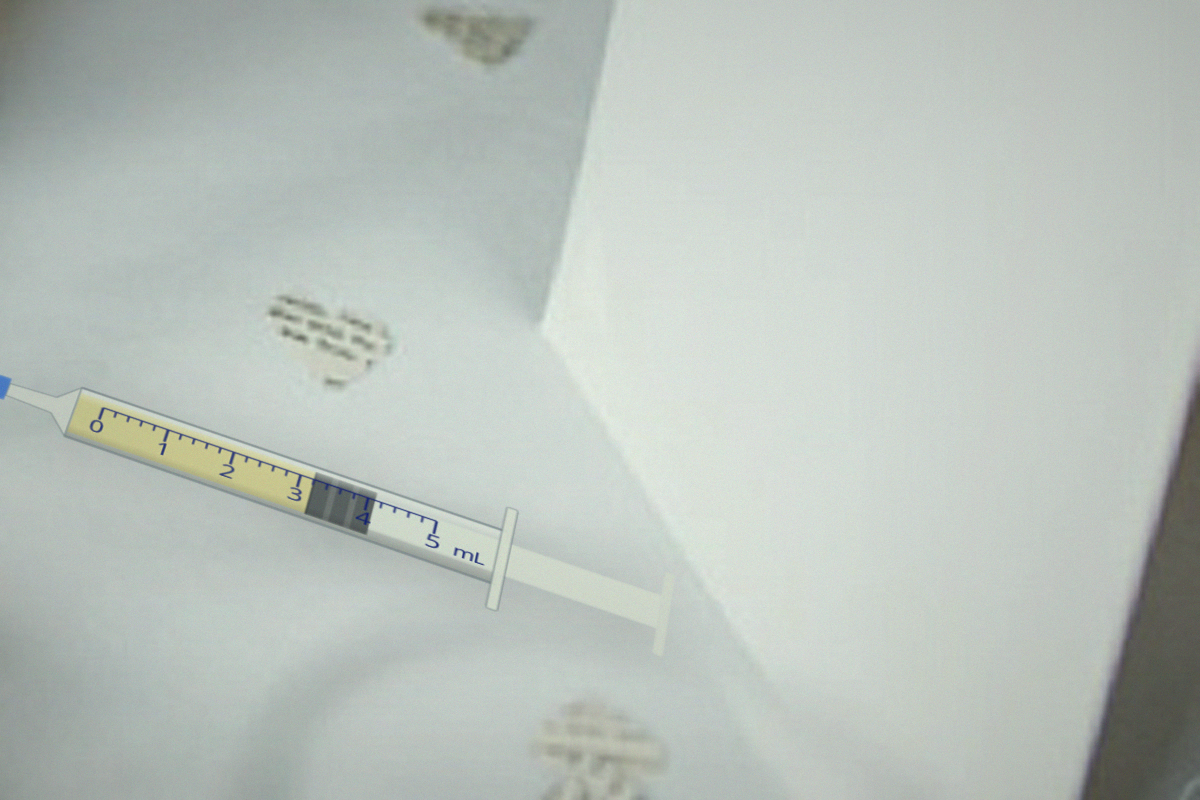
3.2 mL
